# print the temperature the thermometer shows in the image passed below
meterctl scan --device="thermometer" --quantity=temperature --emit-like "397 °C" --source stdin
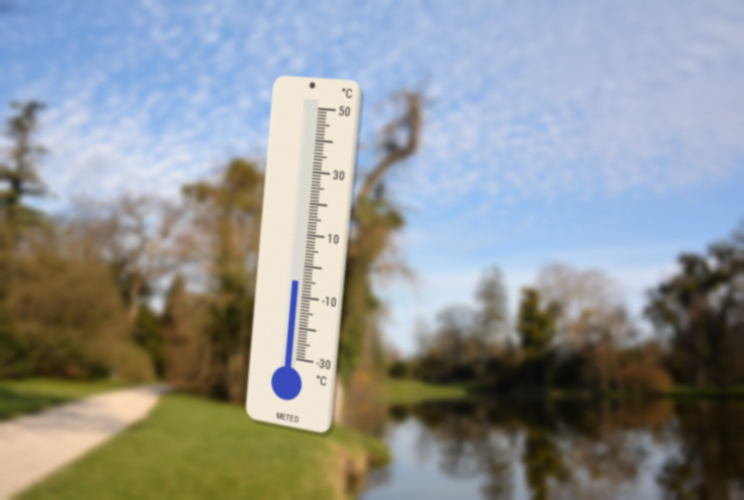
-5 °C
